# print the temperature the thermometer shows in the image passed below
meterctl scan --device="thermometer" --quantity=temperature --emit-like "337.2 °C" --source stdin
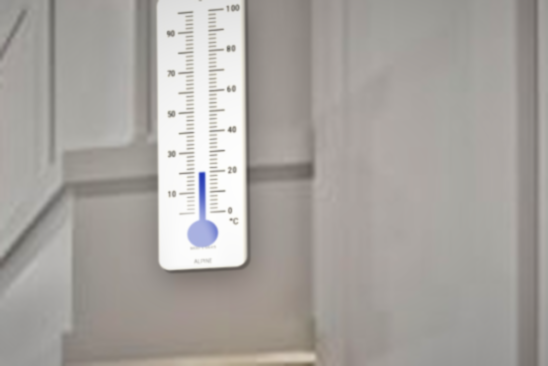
20 °C
